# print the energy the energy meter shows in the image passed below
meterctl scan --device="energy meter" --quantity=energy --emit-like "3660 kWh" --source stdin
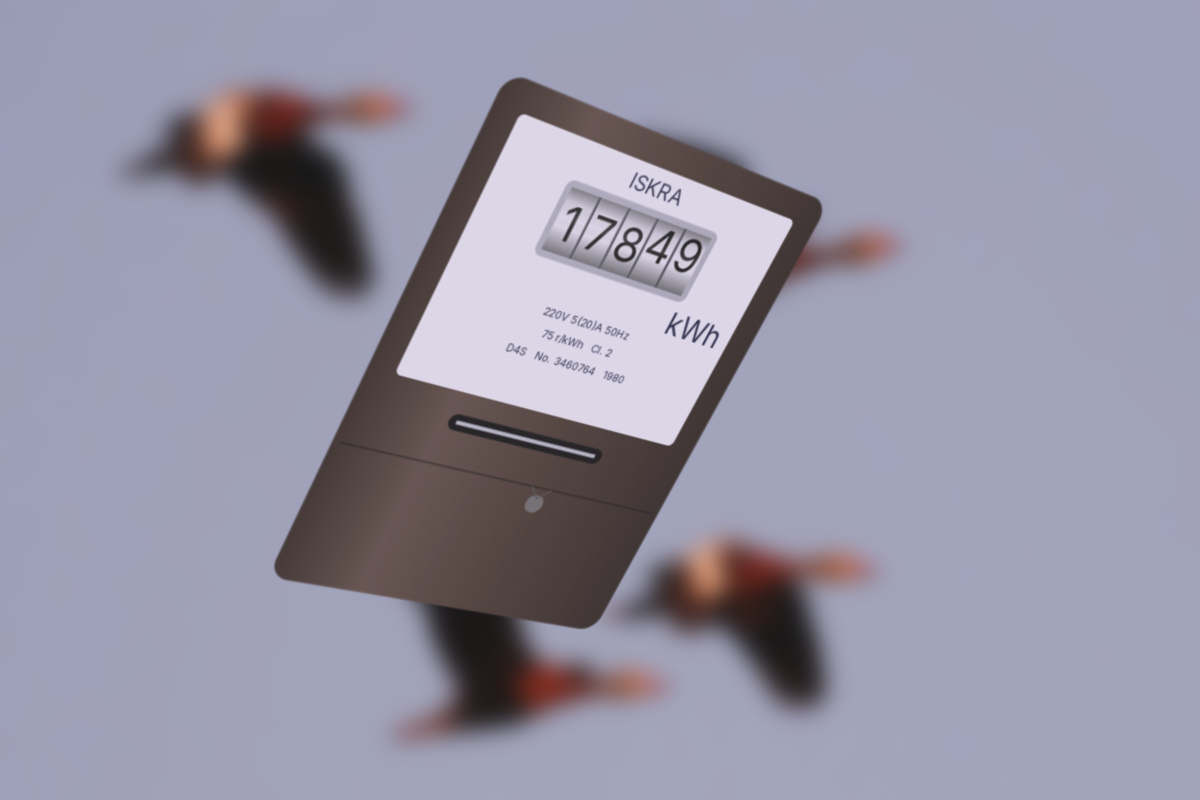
17849 kWh
